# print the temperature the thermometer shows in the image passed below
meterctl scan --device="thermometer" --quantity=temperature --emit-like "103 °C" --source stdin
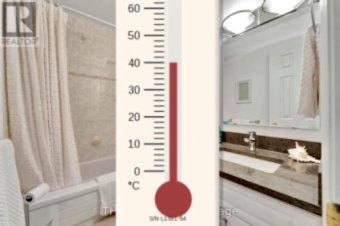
40 °C
